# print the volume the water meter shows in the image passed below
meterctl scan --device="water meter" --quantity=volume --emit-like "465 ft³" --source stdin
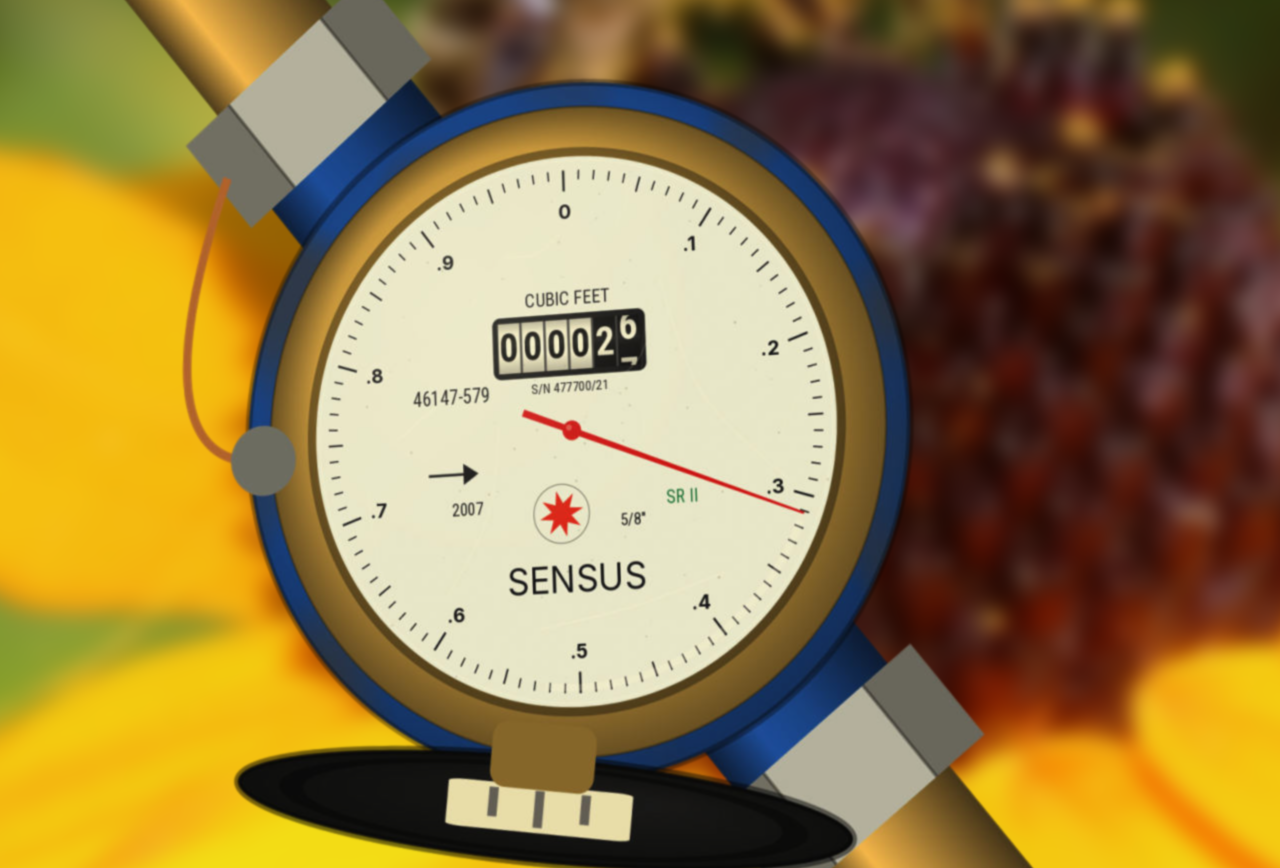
26.31 ft³
